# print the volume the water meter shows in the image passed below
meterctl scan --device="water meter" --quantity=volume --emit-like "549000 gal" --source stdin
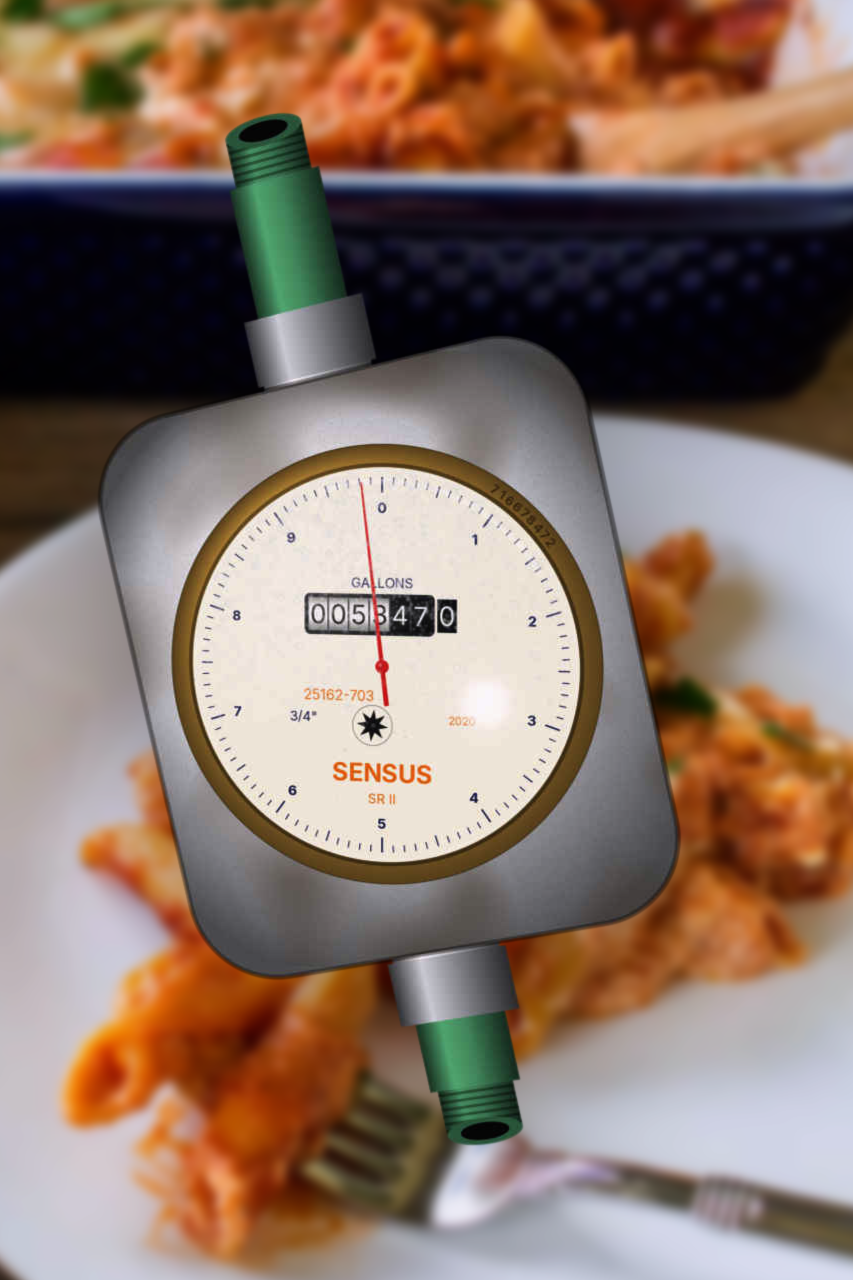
53469.8 gal
